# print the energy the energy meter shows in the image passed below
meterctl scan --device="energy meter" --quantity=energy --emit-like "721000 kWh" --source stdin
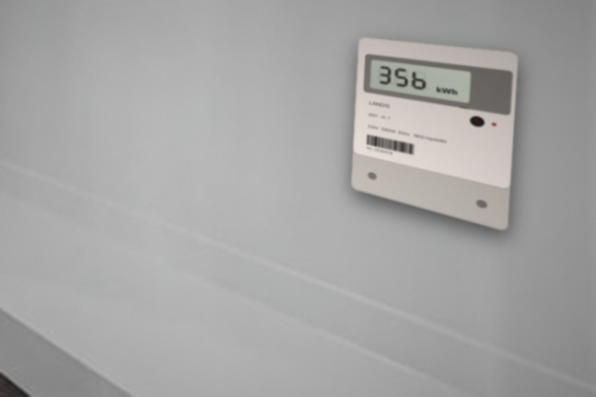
356 kWh
